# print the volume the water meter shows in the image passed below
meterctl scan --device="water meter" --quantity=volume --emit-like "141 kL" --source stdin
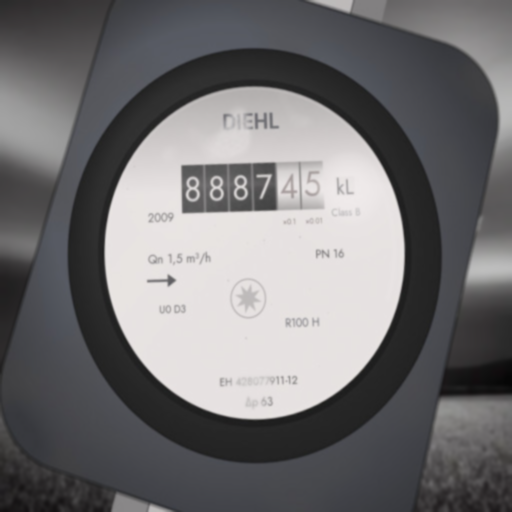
8887.45 kL
